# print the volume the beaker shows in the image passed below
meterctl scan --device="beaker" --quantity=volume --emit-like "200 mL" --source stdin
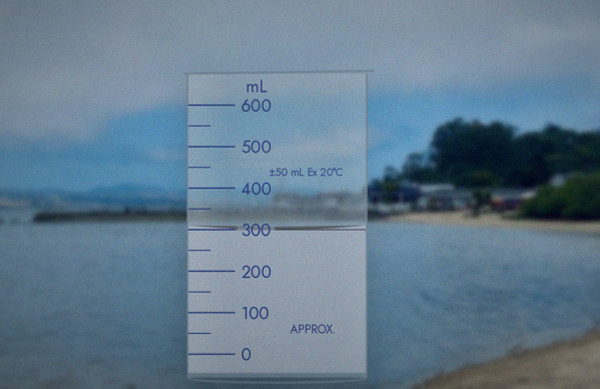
300 mL
